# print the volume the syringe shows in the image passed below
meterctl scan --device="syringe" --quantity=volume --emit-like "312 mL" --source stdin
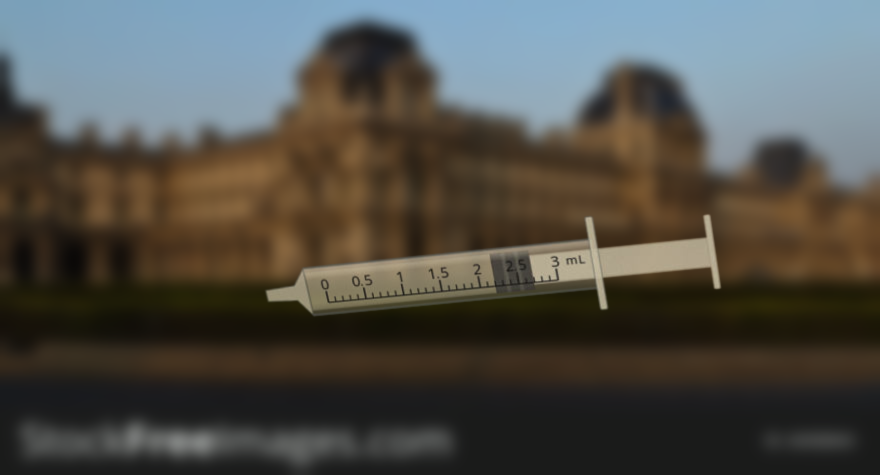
2.2 mL
